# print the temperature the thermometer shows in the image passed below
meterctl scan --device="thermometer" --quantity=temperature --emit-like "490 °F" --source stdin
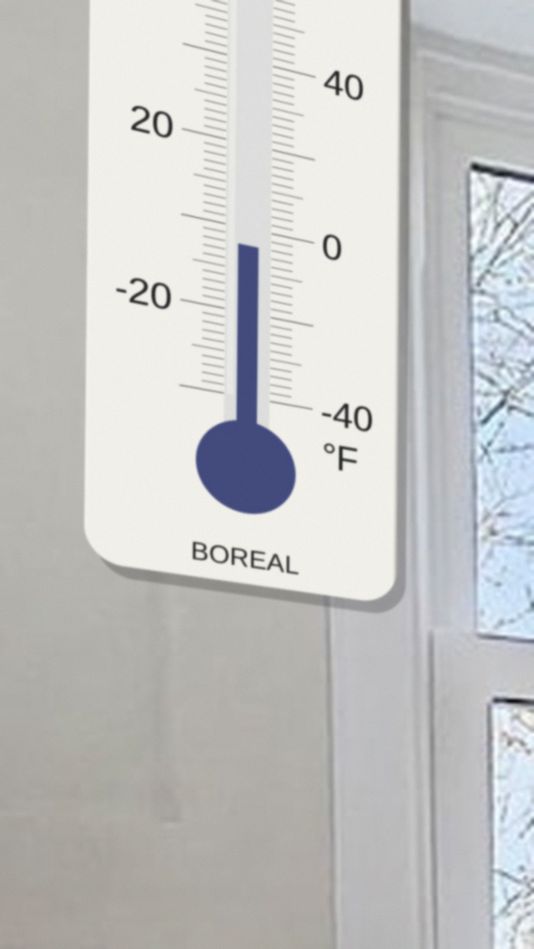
-4 °F
